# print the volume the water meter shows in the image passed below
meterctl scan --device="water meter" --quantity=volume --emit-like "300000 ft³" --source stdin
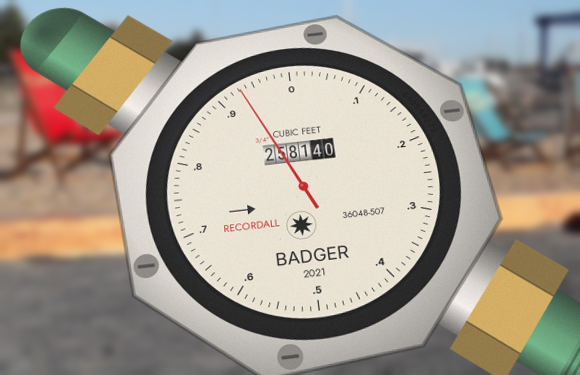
258139.93 ft³
